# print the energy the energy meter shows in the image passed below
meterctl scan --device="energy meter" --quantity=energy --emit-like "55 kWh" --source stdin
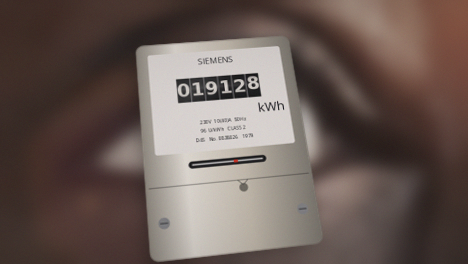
19128 kWh
